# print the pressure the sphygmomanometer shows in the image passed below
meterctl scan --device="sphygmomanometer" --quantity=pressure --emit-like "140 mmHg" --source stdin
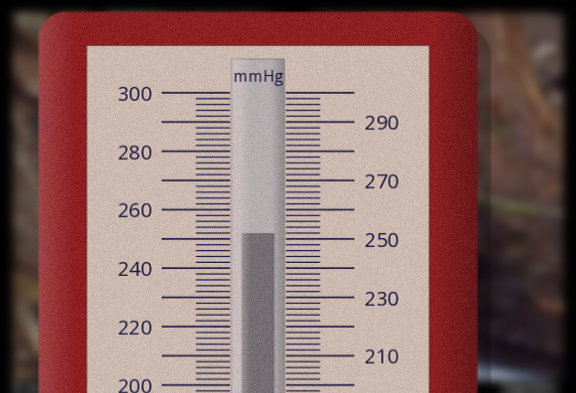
252 mmHg
